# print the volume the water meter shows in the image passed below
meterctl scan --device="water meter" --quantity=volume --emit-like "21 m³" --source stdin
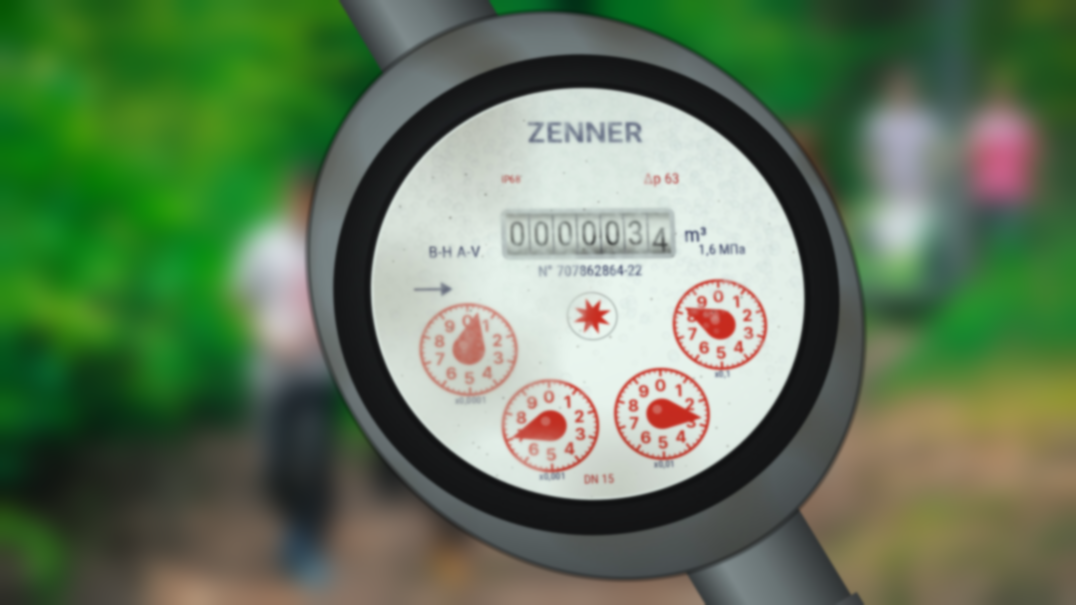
33.8270 m³
